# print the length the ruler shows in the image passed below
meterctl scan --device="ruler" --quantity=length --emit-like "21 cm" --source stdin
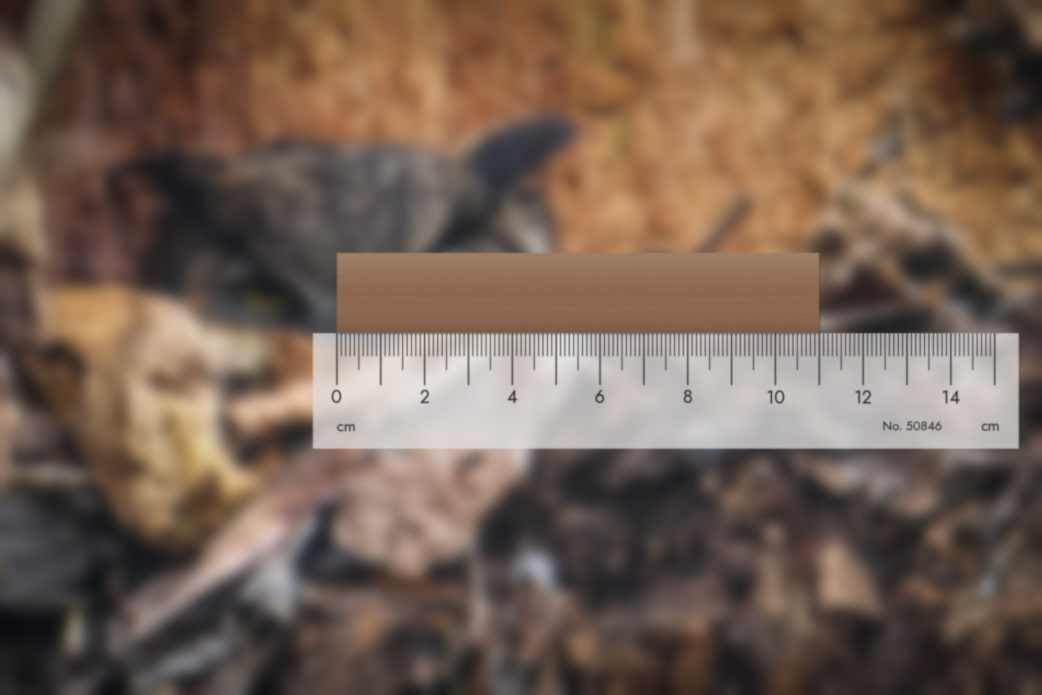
11 cm
